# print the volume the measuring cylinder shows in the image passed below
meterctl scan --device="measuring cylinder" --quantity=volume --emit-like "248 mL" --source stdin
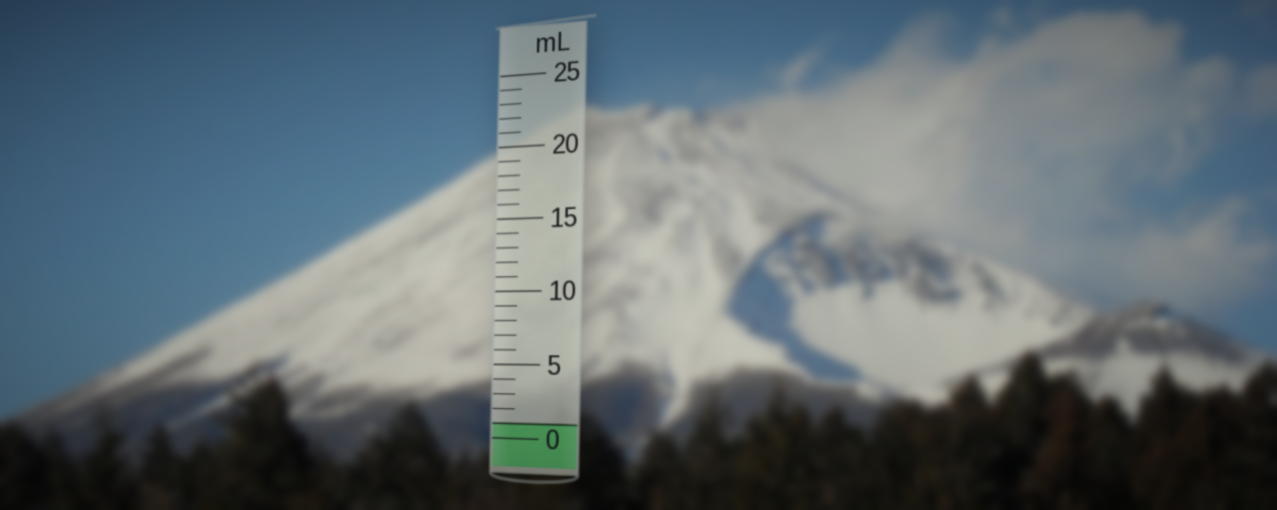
1 mL
